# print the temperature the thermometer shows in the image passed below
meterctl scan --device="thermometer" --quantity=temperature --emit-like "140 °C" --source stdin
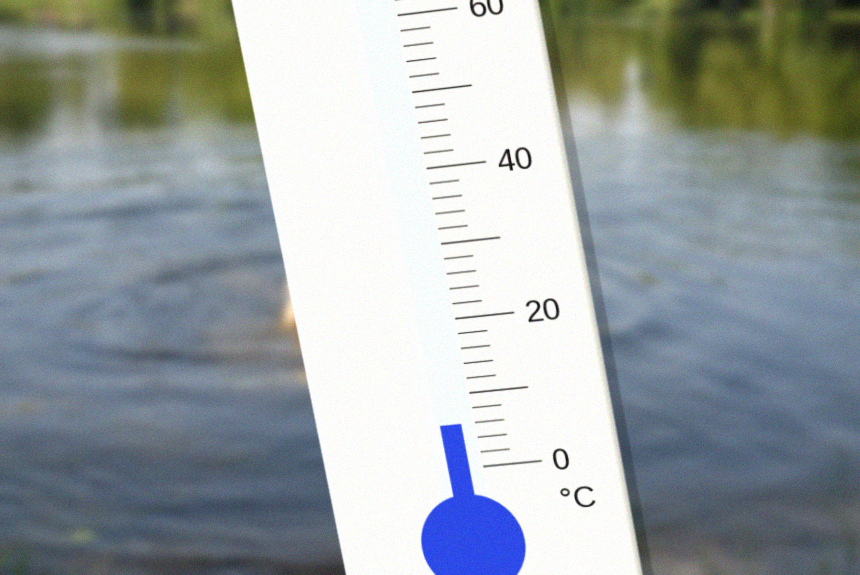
6 °C
